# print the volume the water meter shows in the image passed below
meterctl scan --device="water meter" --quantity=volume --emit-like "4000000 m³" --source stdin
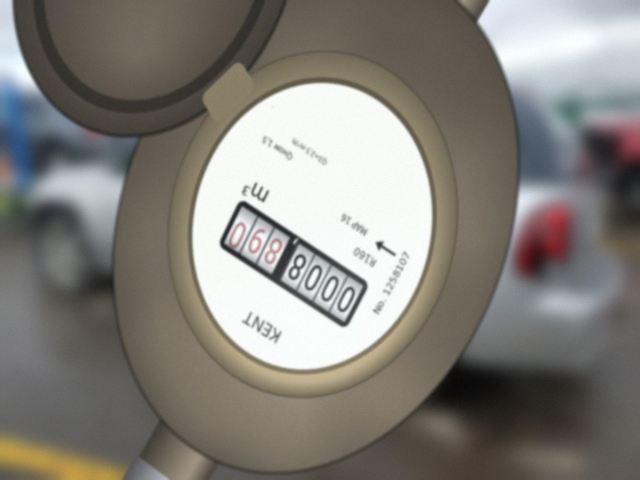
8.890 m³
